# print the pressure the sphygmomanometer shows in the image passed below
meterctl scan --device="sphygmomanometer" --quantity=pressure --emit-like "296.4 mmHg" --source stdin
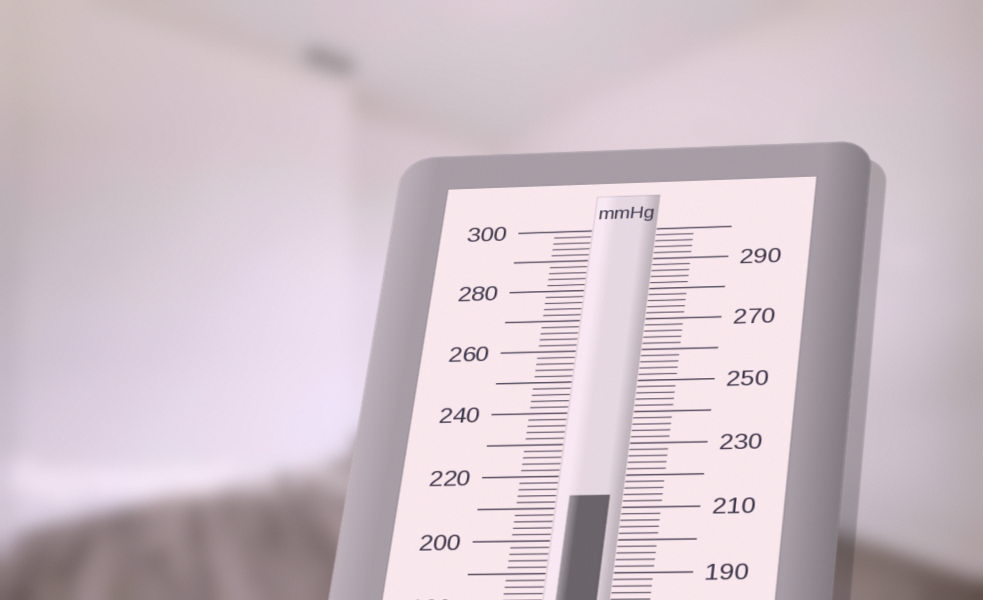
214 mmHg
